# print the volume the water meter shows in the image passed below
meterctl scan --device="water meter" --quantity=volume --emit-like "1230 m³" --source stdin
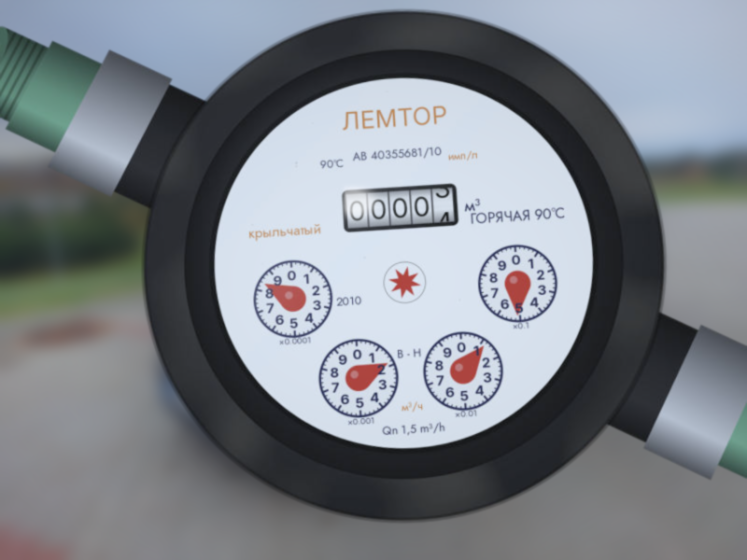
3.5118 m³
